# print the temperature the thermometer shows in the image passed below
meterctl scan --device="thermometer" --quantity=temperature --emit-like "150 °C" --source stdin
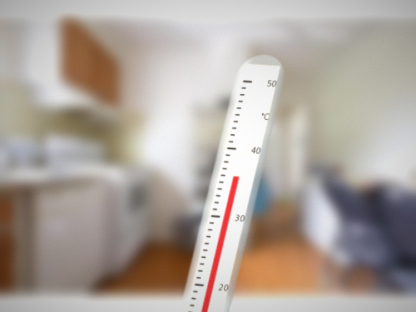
36 °C
